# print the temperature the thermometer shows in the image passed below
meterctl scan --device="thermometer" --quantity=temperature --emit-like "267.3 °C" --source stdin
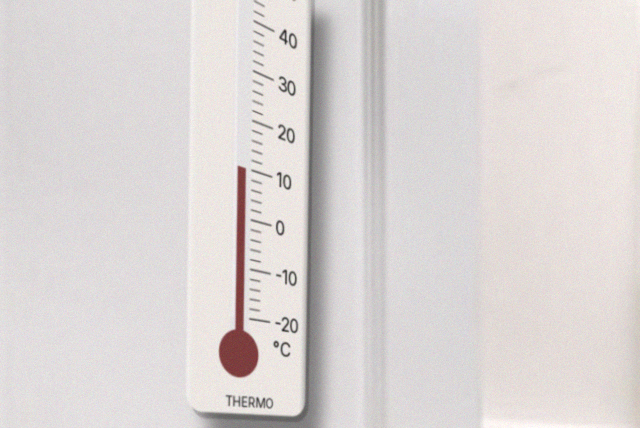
10 °C
